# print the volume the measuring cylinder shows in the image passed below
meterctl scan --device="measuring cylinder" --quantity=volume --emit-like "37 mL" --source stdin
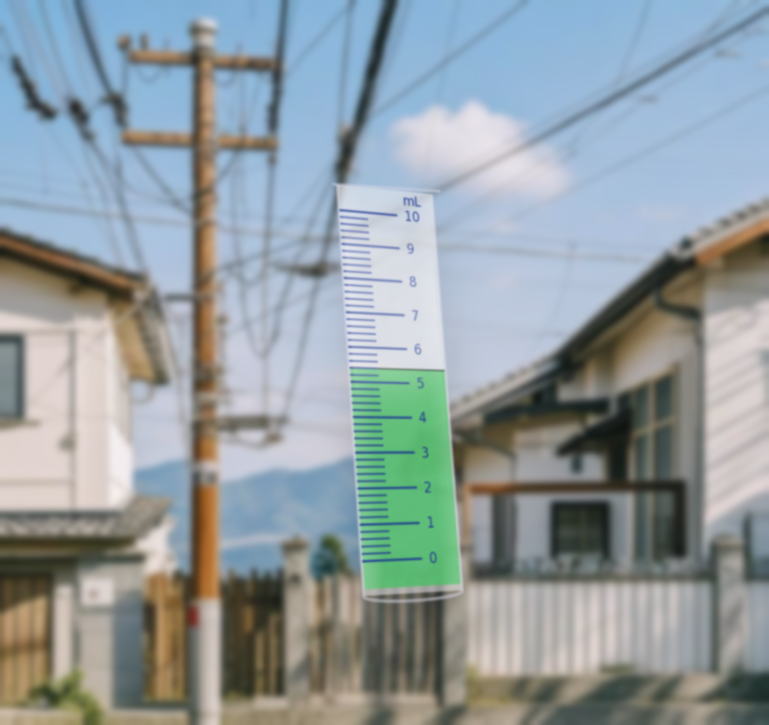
5.4 mL
